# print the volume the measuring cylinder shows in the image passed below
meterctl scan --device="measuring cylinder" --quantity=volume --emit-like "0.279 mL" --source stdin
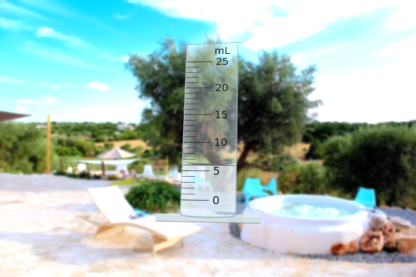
6 mL
